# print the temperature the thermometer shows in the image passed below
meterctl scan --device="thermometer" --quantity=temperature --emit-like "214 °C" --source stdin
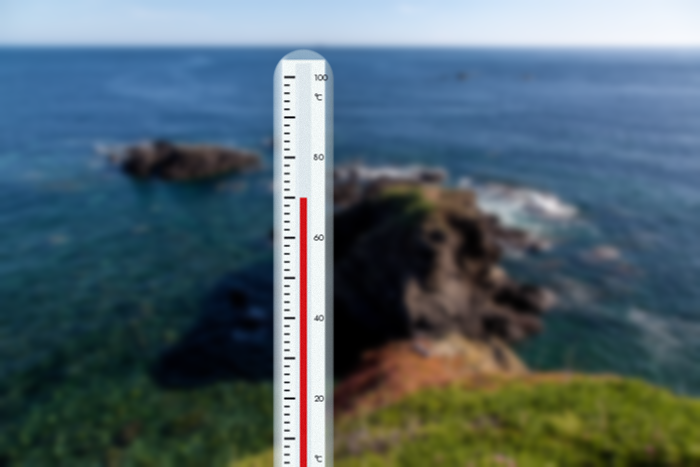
70 °C
